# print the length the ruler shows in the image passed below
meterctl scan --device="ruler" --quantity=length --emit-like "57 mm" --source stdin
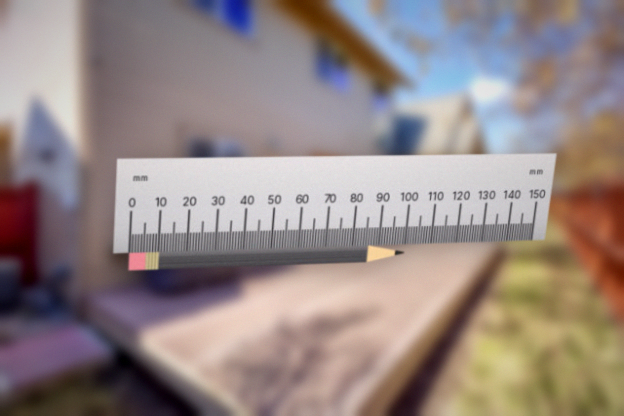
100 mm
